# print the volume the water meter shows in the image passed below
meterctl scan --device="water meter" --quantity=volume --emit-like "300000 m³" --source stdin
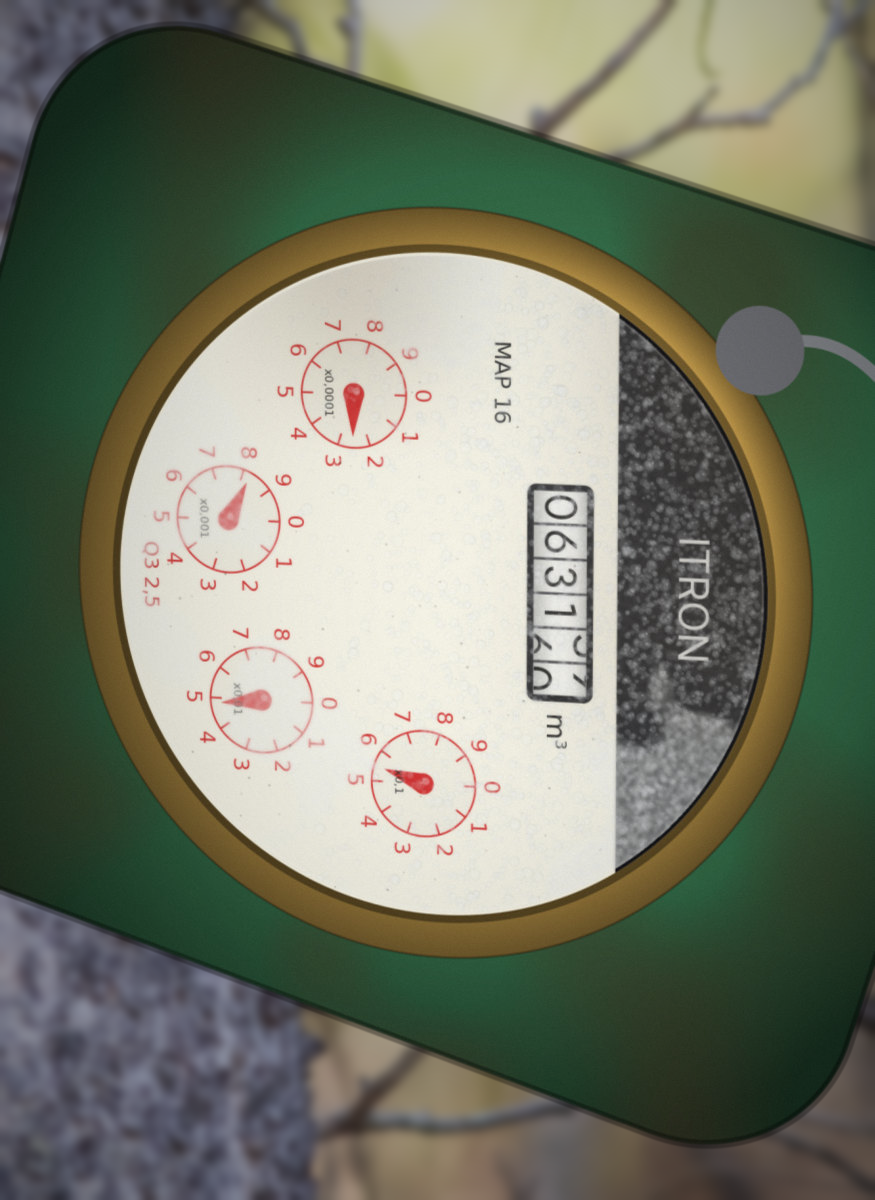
63159.5482 m³
